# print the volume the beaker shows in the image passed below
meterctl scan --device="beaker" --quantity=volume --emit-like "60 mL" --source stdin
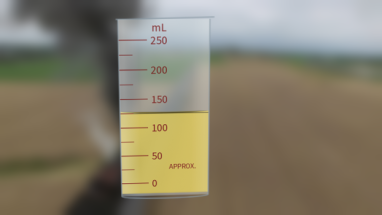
125 mL
